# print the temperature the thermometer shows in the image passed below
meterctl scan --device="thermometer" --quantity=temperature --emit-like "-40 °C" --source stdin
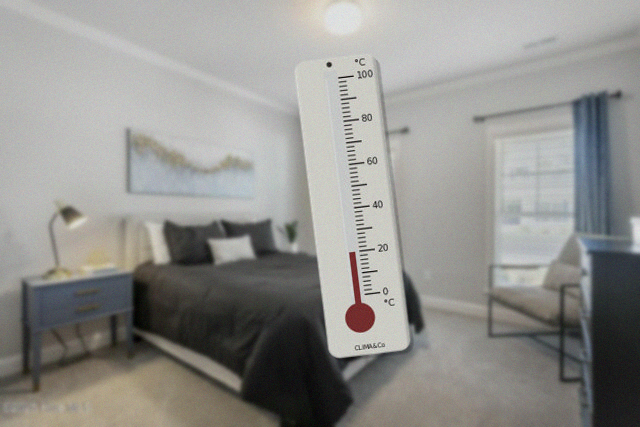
20 °C
